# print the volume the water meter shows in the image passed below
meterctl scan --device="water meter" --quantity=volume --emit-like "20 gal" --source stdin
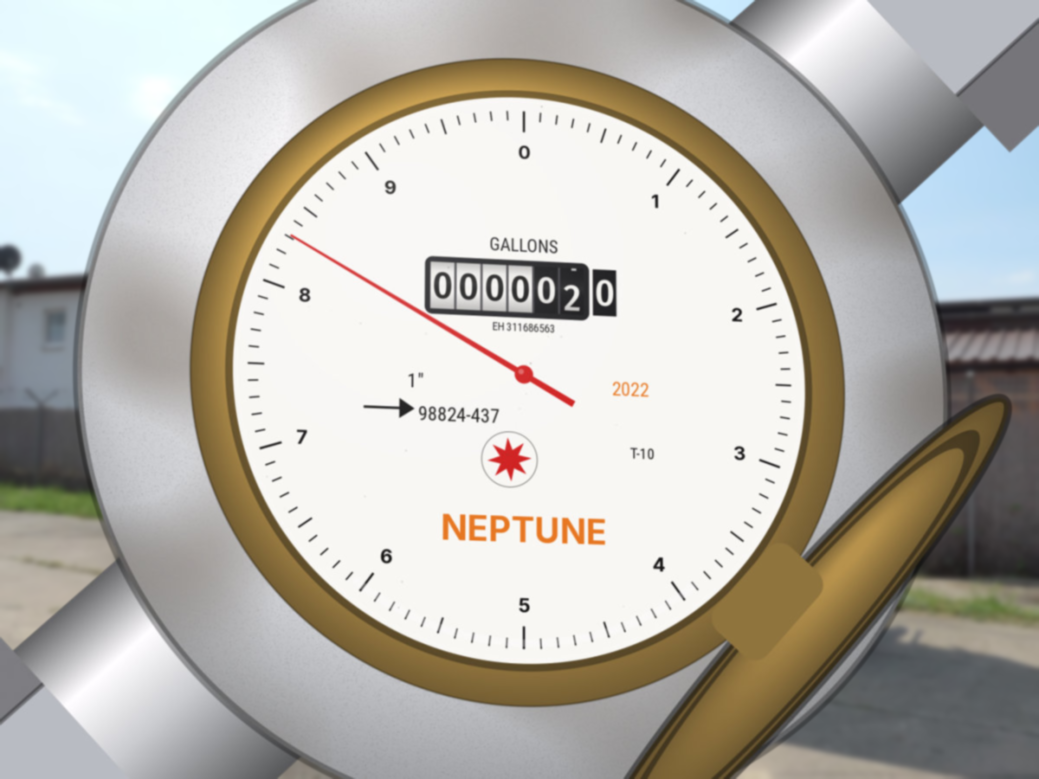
18.3 gal
